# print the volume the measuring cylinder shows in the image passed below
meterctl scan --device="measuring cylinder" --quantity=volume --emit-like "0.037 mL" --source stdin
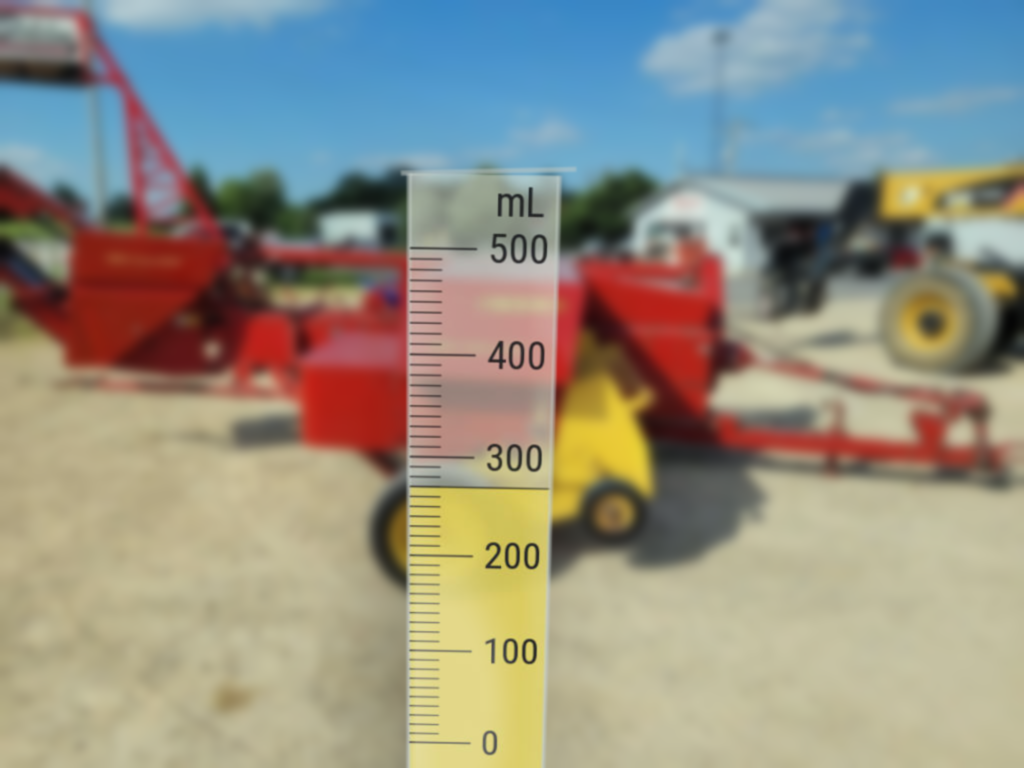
270 mL
